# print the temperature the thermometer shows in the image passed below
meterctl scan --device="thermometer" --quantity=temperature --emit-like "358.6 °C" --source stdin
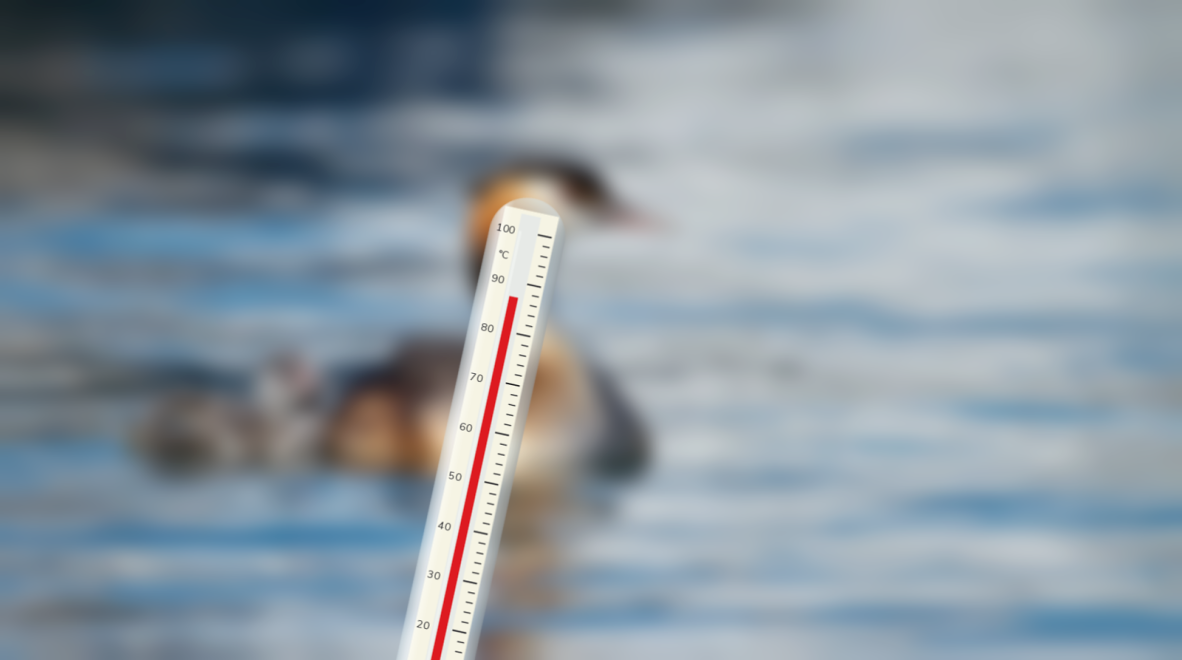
87 °C
